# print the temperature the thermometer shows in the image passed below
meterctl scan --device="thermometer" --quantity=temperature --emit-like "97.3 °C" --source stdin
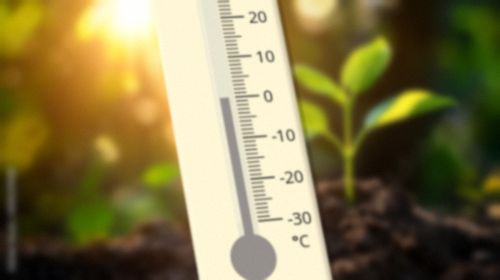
0 °C
